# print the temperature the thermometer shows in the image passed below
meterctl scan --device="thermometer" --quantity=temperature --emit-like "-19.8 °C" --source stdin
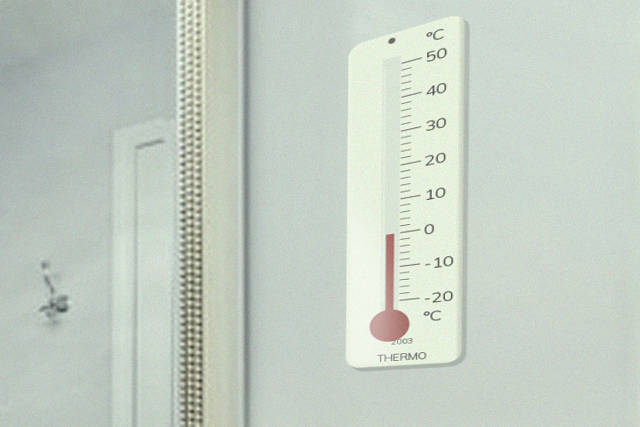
0 °C
